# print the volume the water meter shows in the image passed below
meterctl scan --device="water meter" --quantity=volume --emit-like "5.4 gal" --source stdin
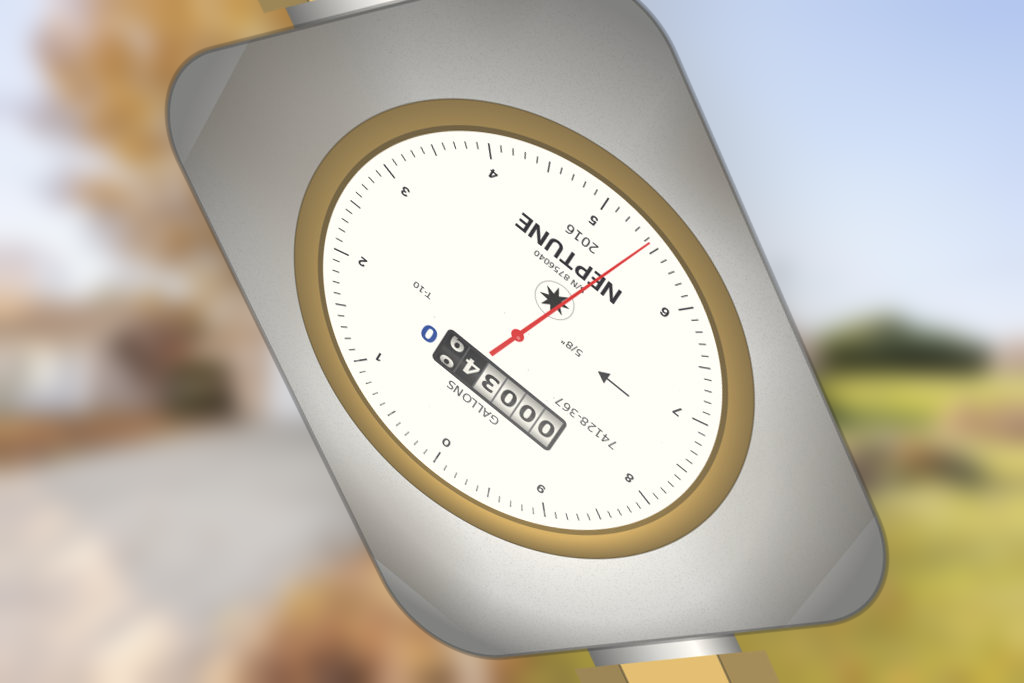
3485.4 gal
